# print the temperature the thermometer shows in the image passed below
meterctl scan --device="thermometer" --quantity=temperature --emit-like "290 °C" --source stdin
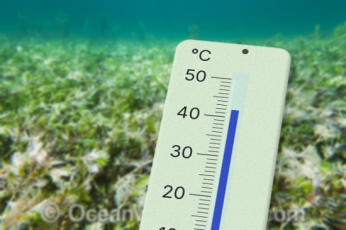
42 °C
